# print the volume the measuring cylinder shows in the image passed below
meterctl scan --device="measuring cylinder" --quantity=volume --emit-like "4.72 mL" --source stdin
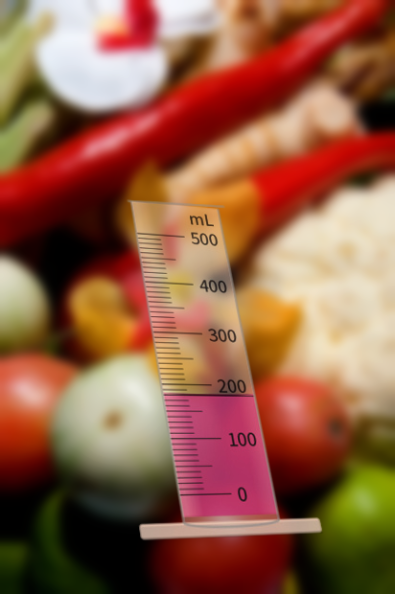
180 mL
